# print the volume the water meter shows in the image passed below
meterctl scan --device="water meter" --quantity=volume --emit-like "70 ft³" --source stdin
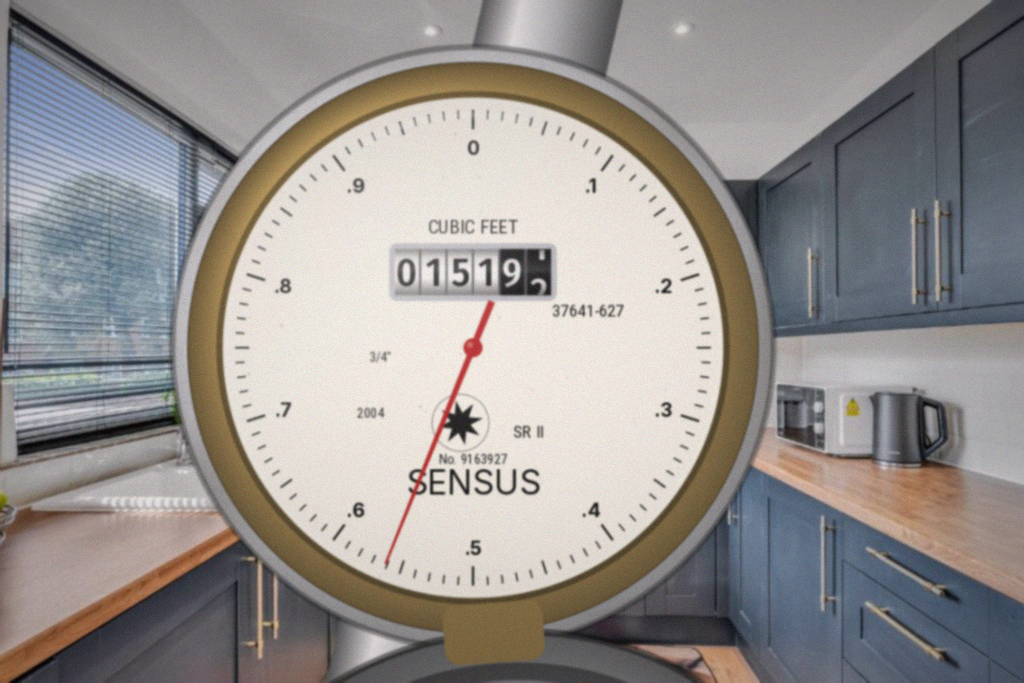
15191.56 ft³
